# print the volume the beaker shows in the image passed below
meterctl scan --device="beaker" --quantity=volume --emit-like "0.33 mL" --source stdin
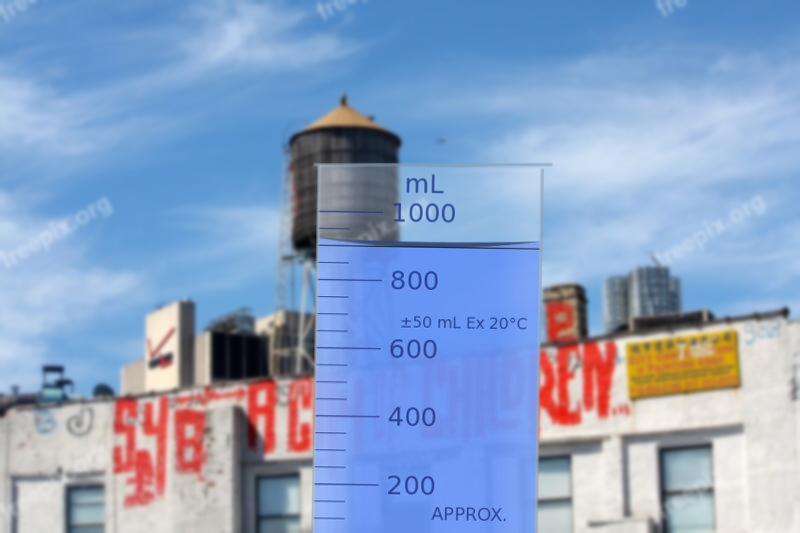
900 mL
